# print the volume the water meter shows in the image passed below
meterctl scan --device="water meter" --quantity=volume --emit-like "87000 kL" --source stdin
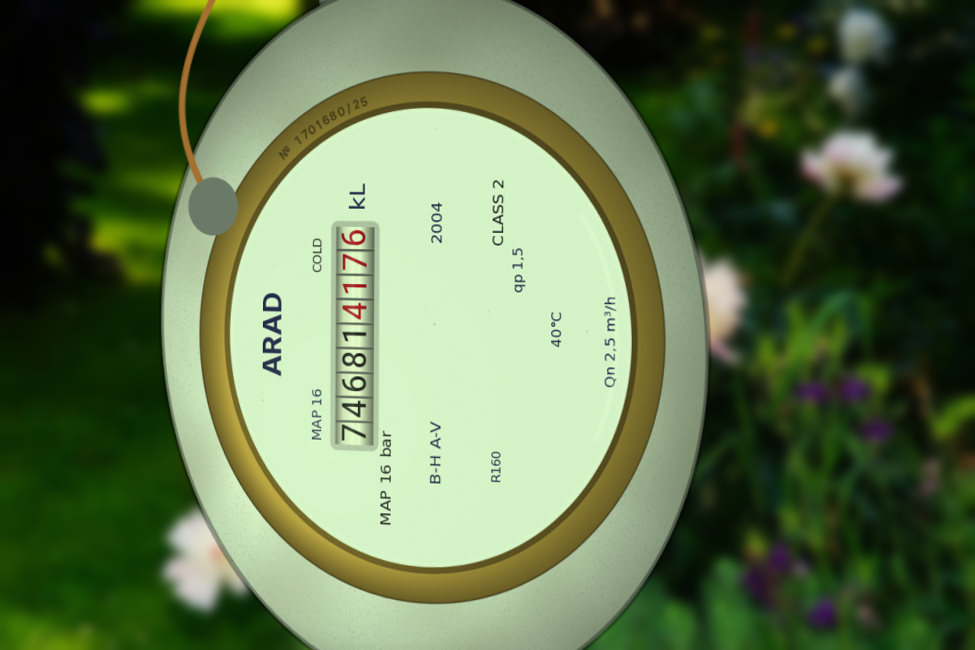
74681.4176 kL
